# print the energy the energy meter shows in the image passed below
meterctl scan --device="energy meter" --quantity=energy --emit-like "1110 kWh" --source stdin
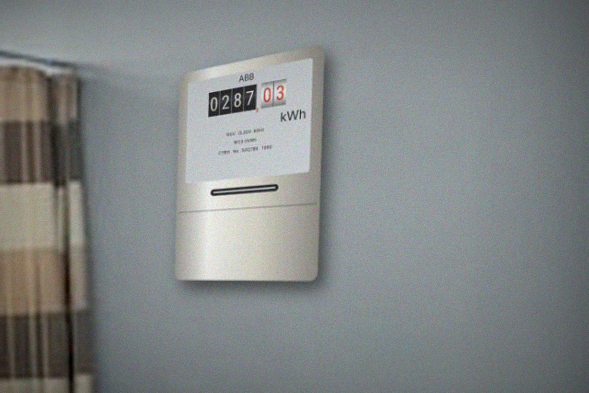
287.03 kWh
